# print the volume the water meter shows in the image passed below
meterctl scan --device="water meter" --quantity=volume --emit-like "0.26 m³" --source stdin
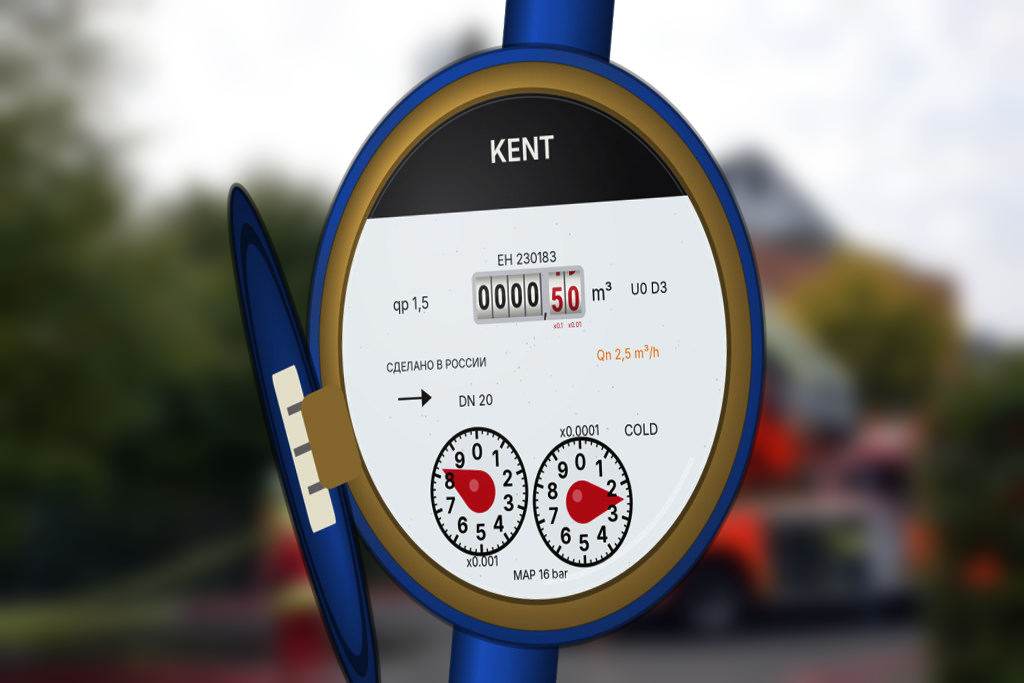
0.4982 m³
